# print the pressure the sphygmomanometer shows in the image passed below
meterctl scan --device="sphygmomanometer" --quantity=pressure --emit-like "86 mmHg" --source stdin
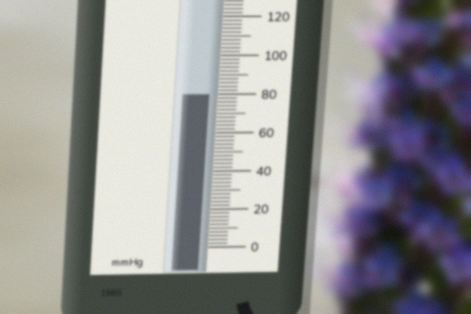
80 mmHg
